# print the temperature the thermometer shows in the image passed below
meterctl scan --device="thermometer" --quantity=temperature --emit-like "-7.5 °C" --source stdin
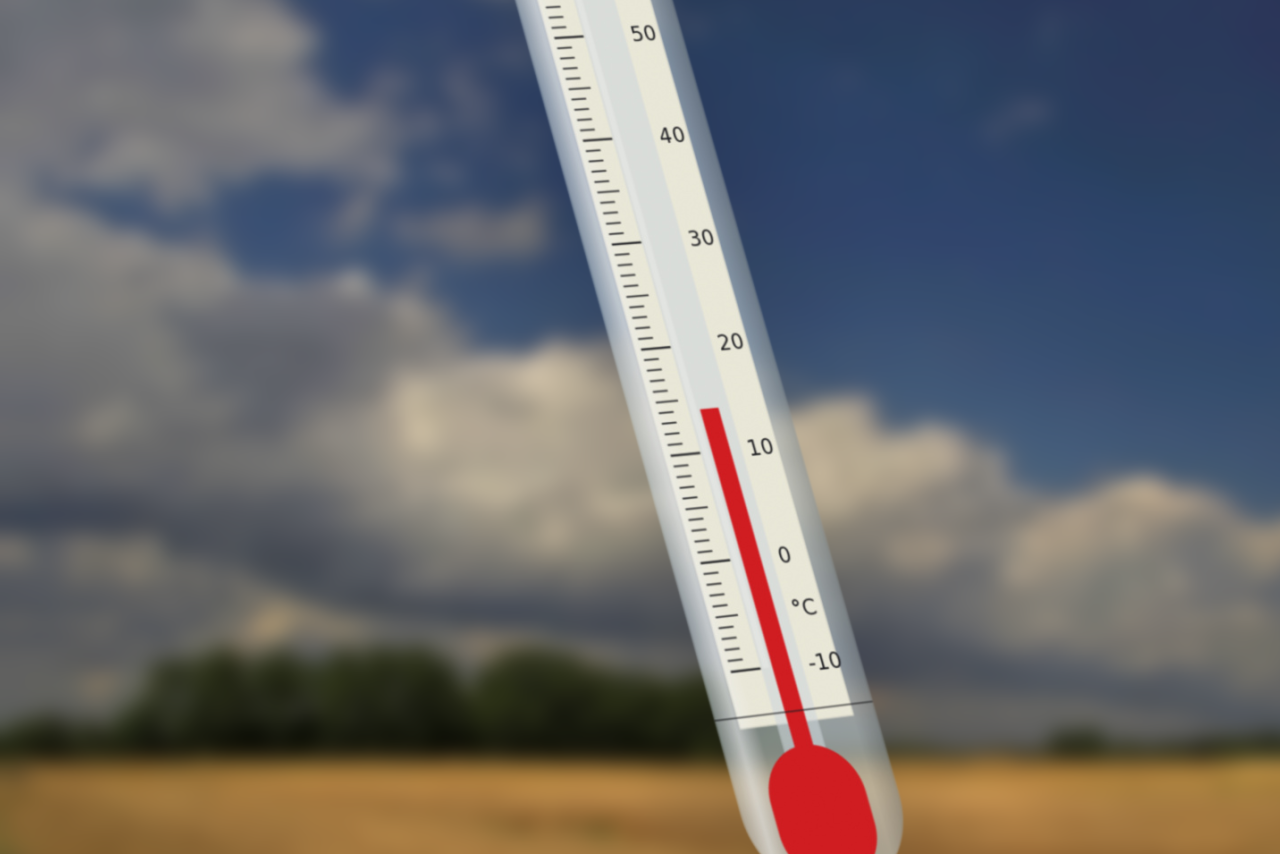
14 °C
